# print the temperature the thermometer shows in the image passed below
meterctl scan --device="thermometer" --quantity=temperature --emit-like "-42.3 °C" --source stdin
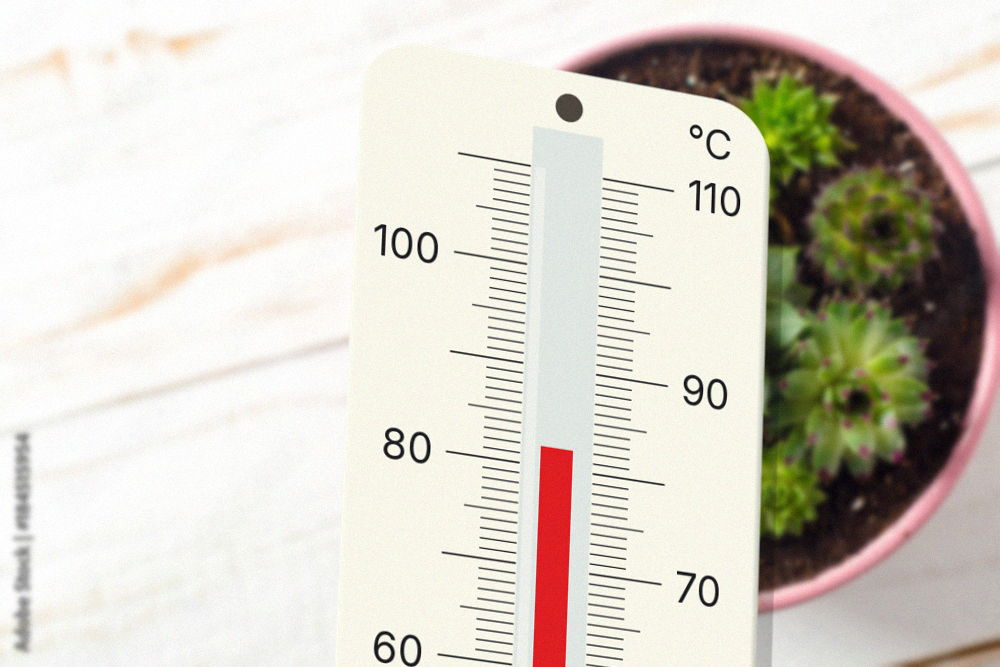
82 °C
